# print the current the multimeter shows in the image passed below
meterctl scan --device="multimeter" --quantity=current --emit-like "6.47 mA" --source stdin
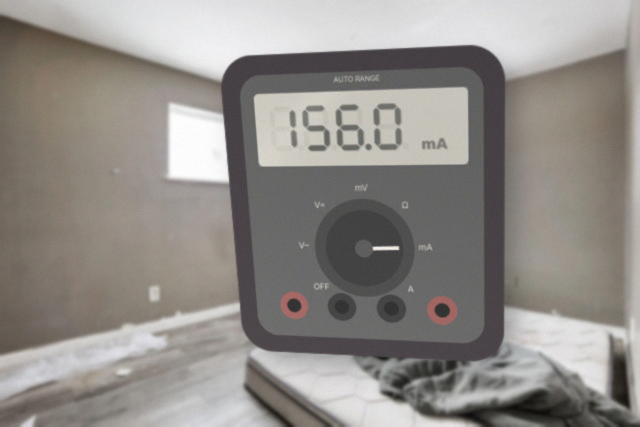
156.0 mA
